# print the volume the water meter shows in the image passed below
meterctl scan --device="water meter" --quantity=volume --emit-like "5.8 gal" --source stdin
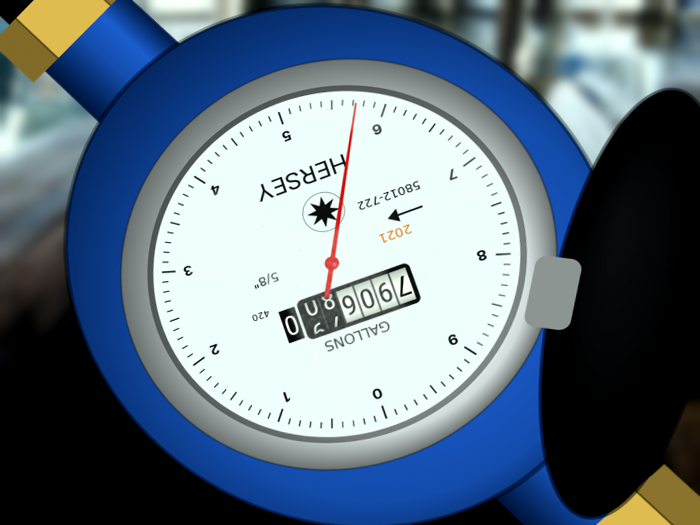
7906795.7 gal
